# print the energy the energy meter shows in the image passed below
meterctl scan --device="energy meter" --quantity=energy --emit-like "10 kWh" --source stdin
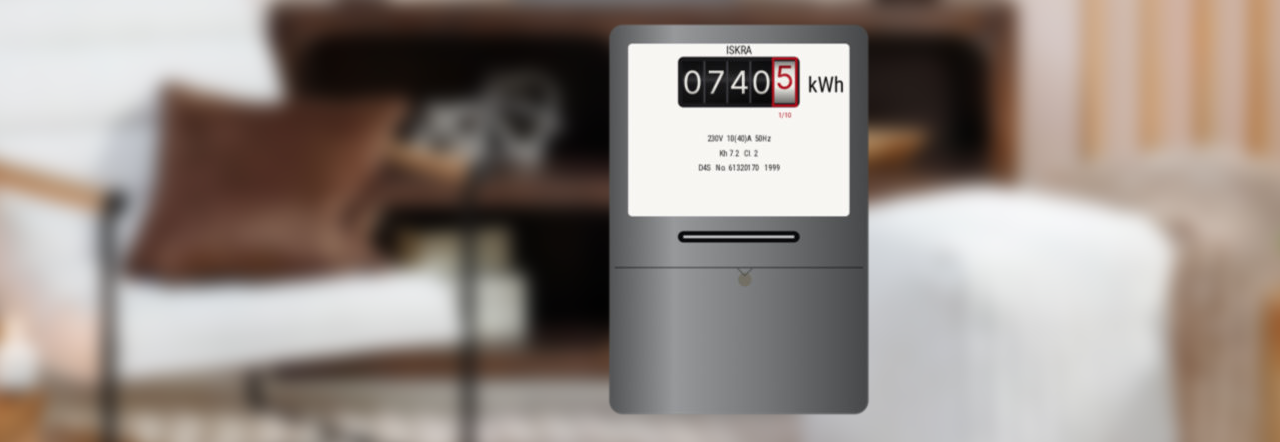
740.5 kWh
